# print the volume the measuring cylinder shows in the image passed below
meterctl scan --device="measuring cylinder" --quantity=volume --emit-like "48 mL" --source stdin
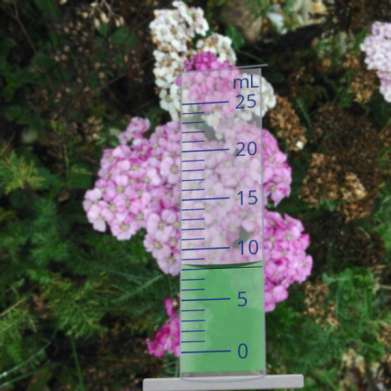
8 mL
